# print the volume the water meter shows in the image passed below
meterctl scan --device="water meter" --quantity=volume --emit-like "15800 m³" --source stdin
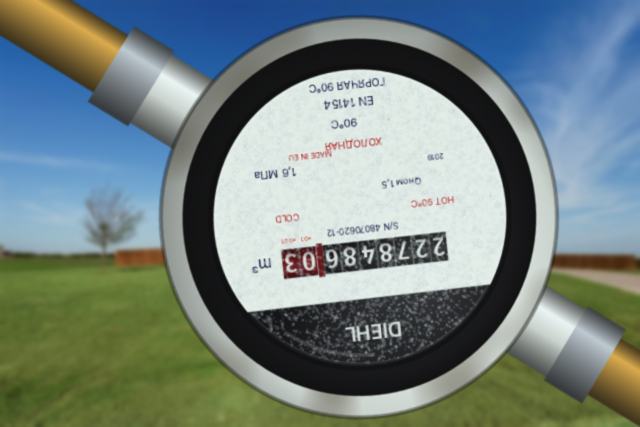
2278486.03 m³
